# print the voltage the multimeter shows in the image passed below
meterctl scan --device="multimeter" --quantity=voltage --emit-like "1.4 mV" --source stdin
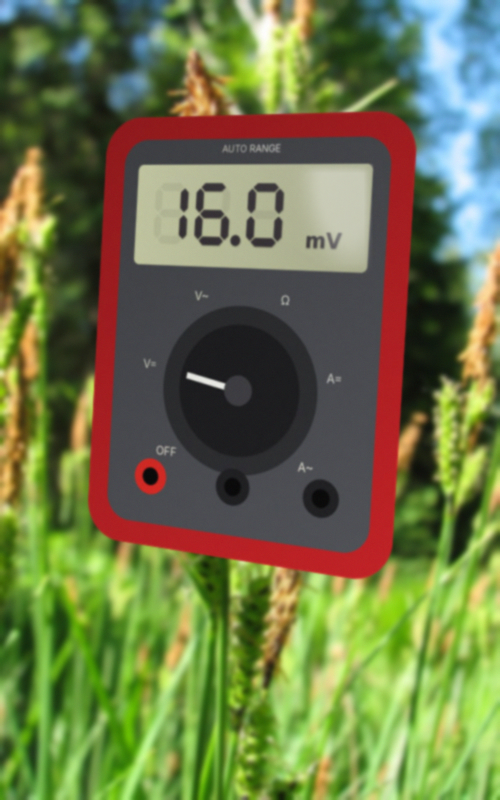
16.0 mV
